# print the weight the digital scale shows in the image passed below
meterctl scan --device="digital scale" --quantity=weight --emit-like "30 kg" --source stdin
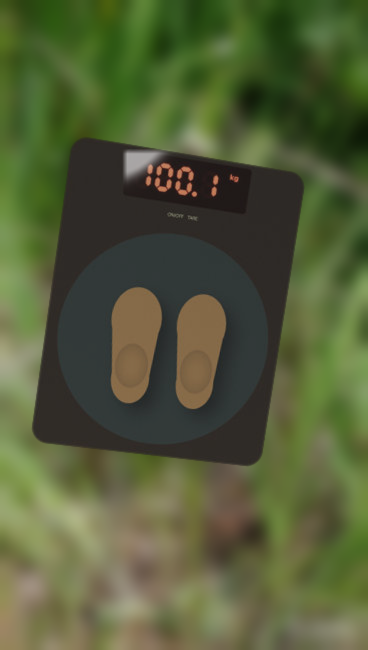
100.1 kg
